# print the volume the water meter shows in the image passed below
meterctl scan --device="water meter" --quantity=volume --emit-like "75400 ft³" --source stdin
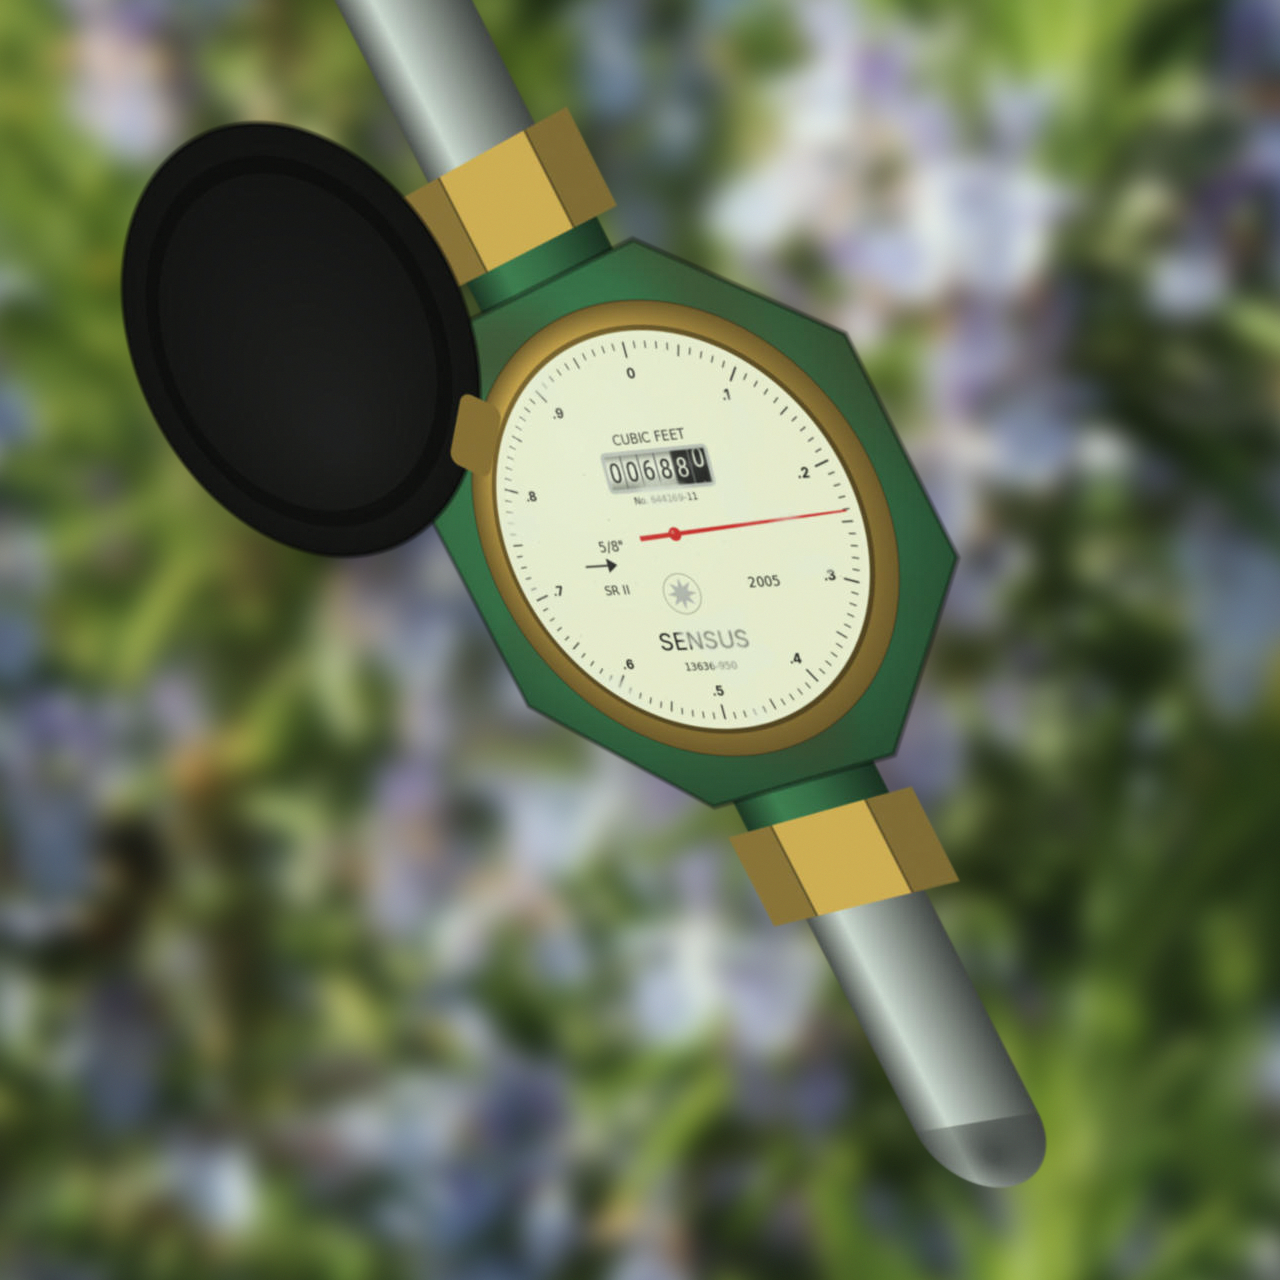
6880.24 ft³
